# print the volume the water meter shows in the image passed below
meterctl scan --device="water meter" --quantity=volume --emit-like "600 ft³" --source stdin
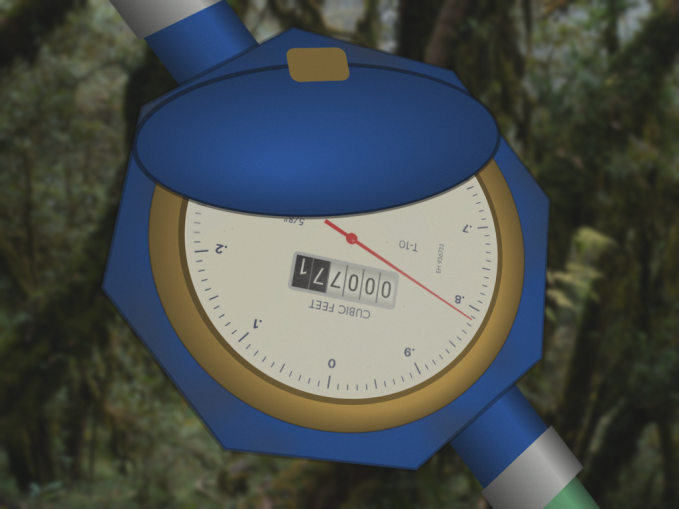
770.81 ft³
